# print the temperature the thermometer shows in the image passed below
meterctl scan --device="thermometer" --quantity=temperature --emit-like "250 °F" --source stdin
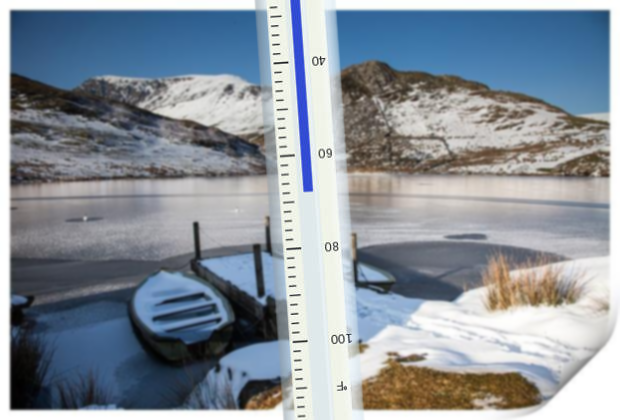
68 °F
